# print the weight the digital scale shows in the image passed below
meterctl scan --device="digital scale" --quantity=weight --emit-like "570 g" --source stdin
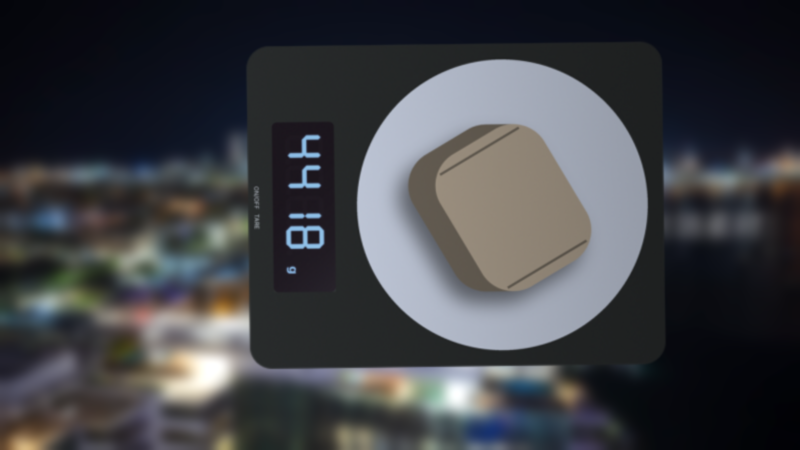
4418 g
